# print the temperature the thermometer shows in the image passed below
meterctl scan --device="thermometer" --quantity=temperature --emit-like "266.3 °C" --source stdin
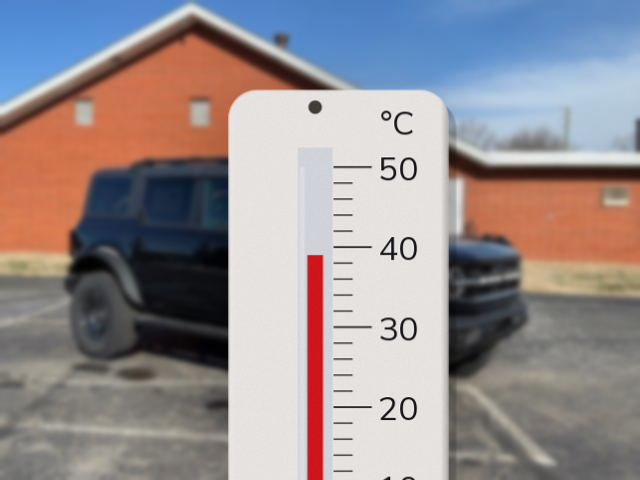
39 °C
